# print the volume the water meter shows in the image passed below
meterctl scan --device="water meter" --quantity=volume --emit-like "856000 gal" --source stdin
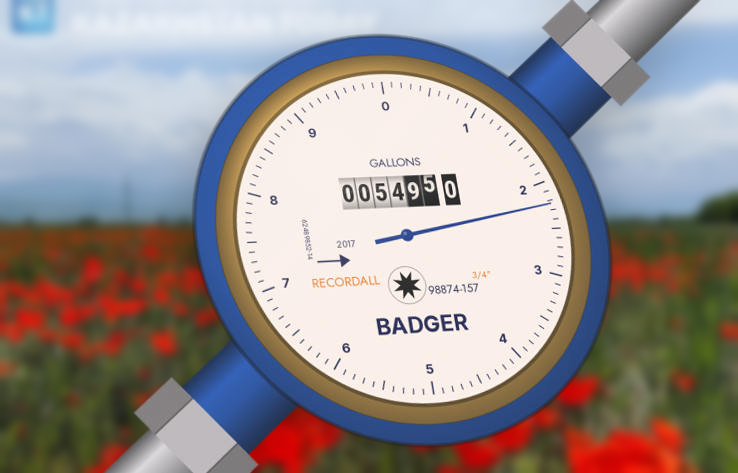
54952.2 gal
